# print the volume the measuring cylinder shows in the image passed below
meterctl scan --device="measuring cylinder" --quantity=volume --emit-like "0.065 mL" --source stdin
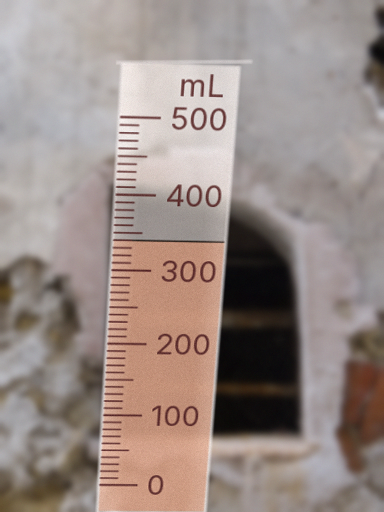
340 mL
